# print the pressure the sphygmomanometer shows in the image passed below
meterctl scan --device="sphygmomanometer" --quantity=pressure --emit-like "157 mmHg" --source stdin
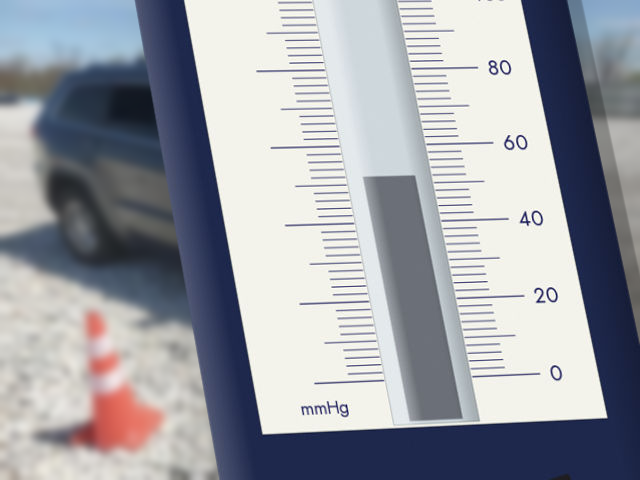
52 mmHg
